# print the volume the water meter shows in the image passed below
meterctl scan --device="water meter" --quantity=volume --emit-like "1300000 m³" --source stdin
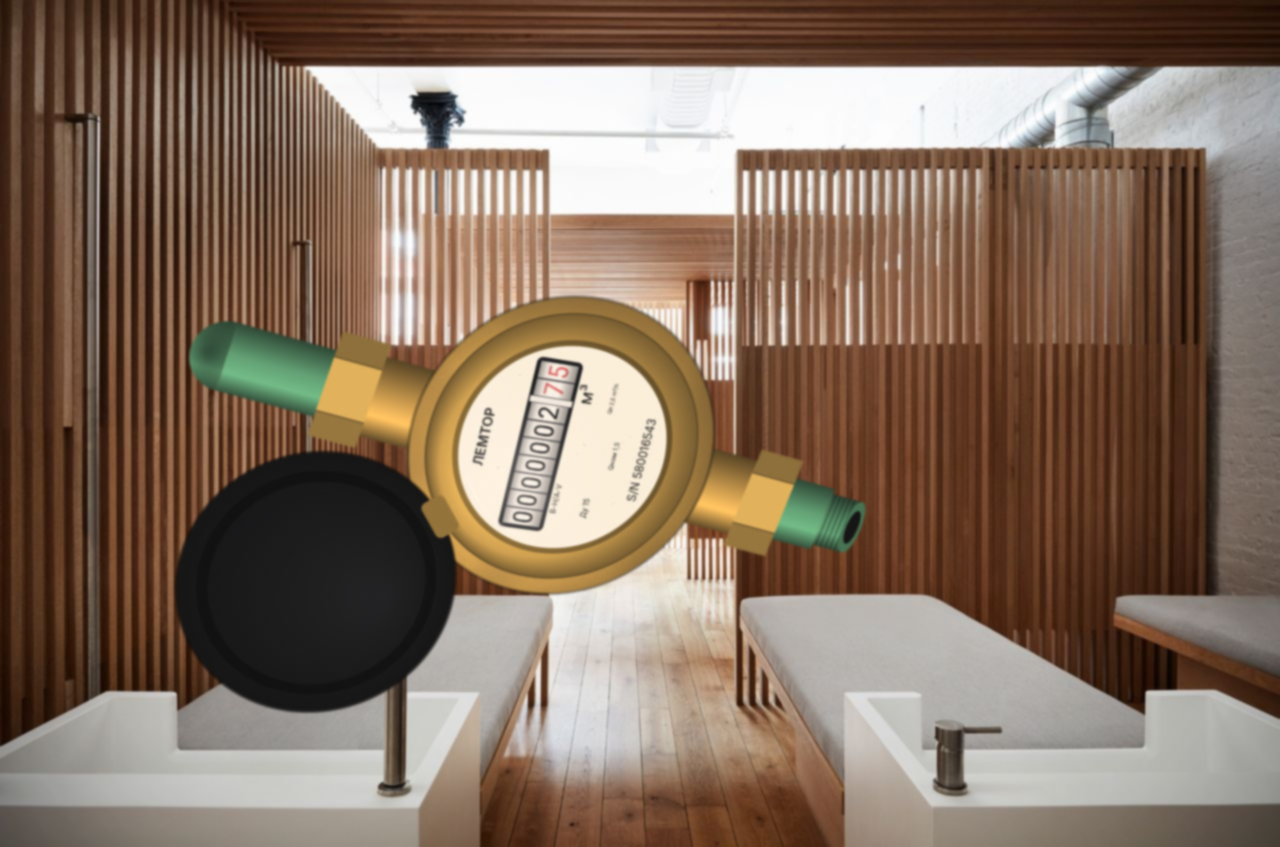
2.75 m³
